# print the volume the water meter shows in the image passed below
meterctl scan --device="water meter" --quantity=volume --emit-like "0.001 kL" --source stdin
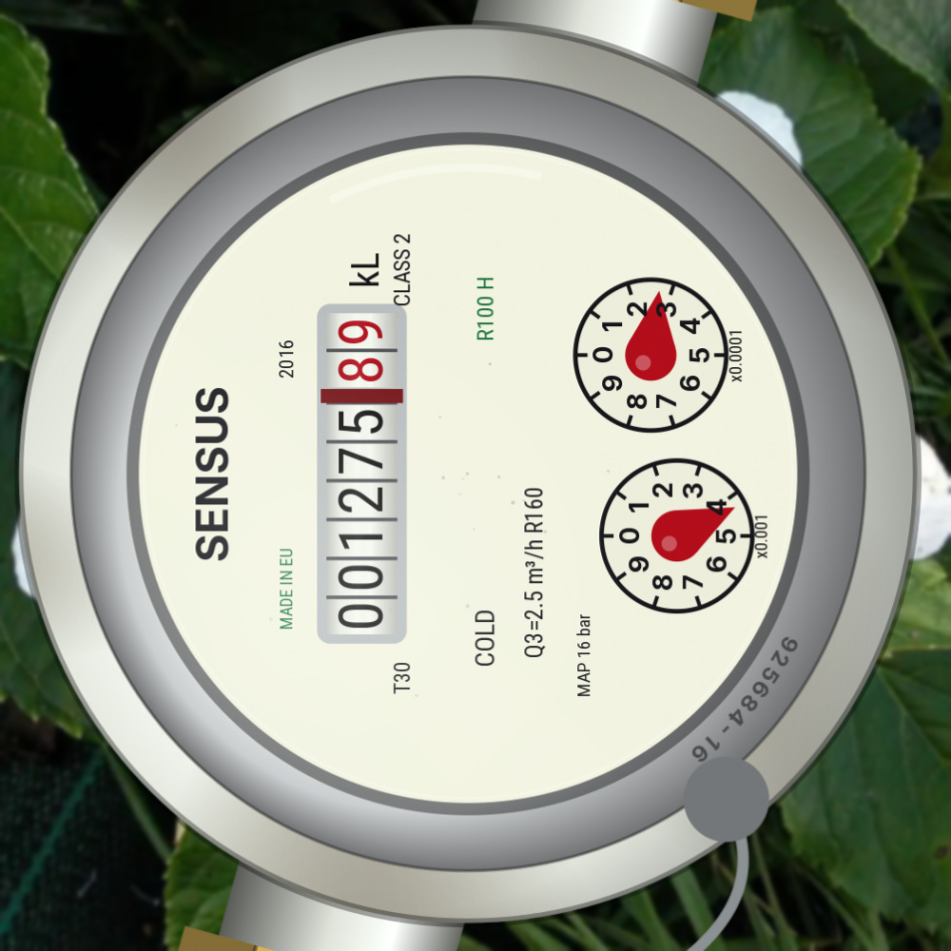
1275.8942 kL
